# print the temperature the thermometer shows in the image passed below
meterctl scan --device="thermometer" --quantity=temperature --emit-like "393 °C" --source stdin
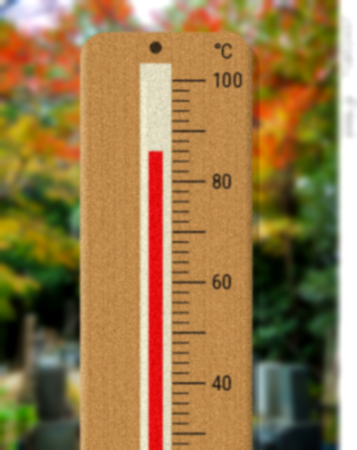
86 °C
